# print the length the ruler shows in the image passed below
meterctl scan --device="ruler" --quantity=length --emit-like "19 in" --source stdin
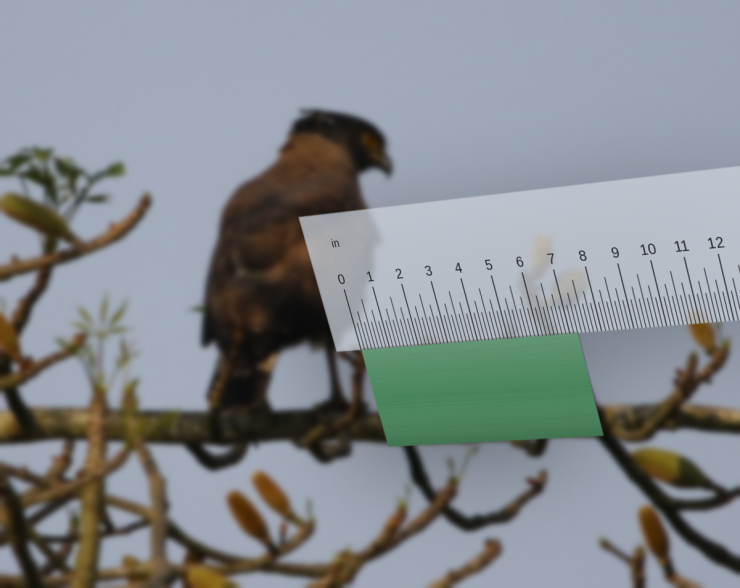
7.25 in
